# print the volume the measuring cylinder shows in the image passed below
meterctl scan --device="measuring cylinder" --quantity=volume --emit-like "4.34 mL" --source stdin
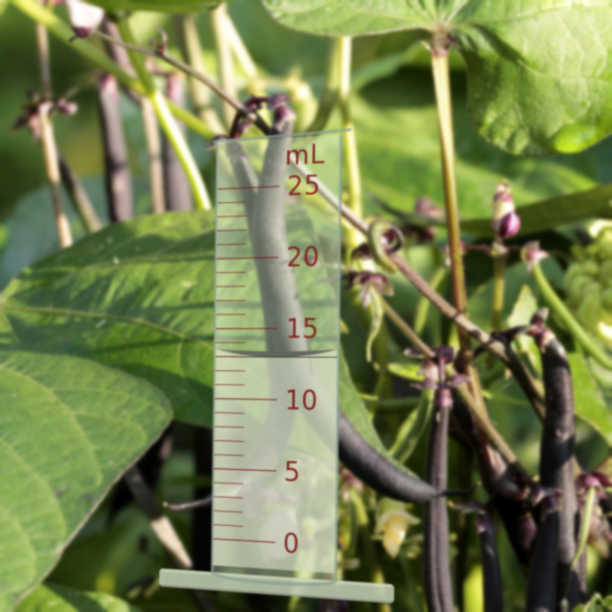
13 mL
